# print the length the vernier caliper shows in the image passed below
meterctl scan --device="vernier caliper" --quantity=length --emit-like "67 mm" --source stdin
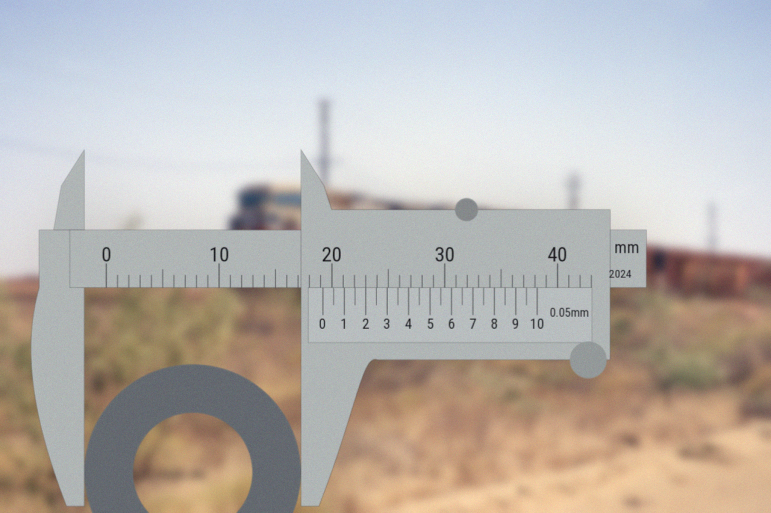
19.2 mm
